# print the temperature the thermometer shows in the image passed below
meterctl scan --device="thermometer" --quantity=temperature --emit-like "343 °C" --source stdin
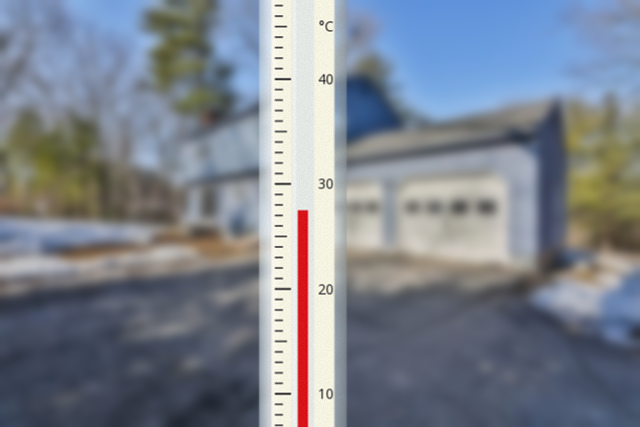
27.5 °C
